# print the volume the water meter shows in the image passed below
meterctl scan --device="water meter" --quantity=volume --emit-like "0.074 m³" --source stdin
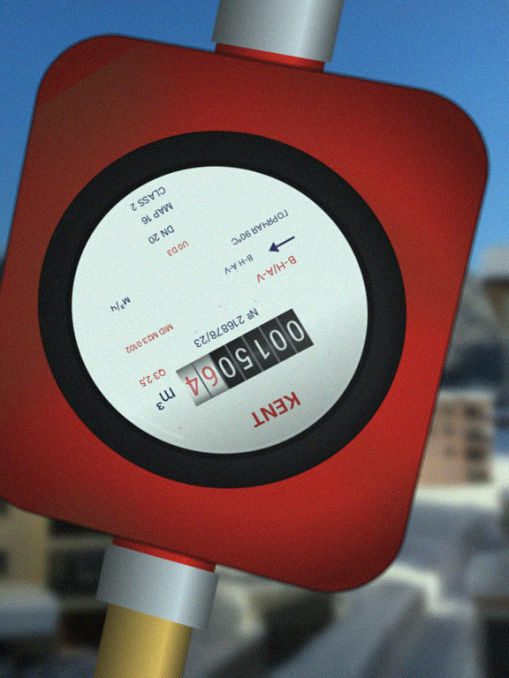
150.64 m³
